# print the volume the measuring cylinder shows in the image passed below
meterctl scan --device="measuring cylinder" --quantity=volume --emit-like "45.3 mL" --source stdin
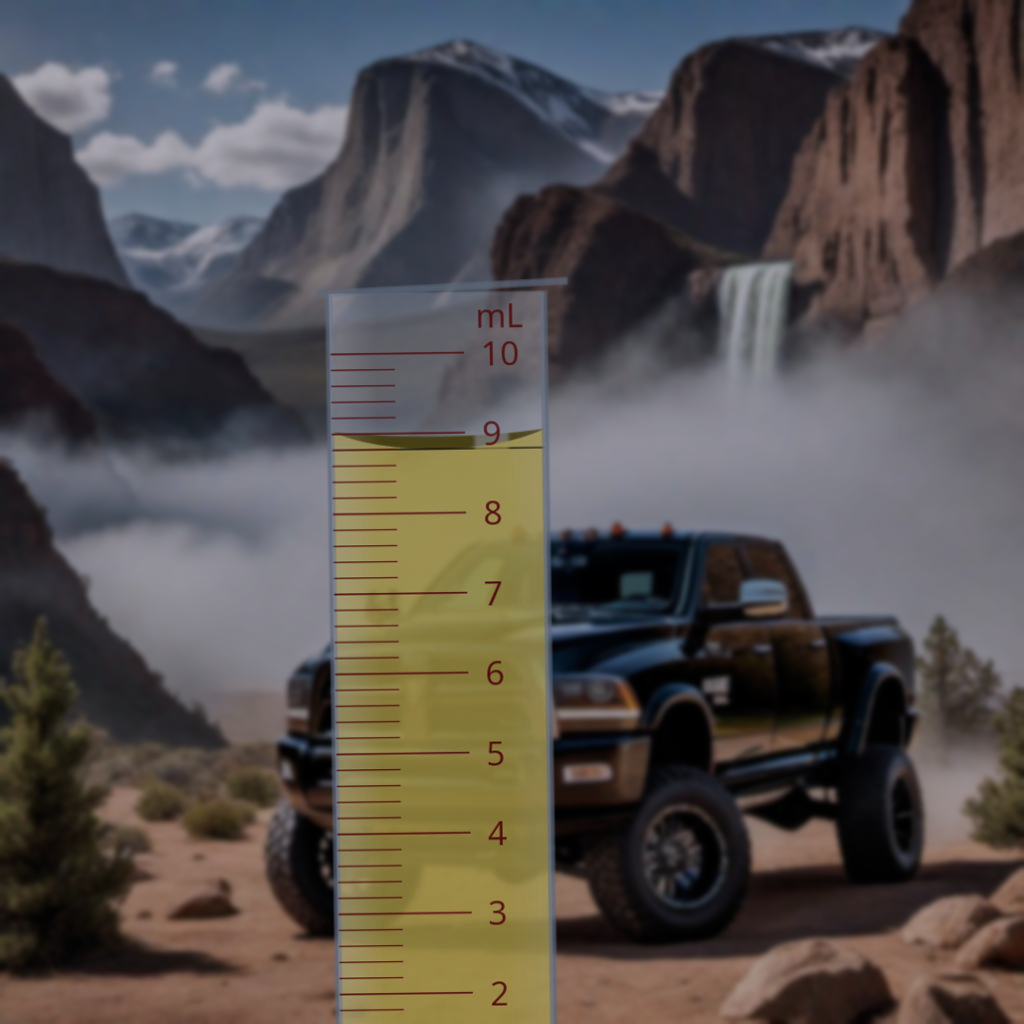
8.8 mL
